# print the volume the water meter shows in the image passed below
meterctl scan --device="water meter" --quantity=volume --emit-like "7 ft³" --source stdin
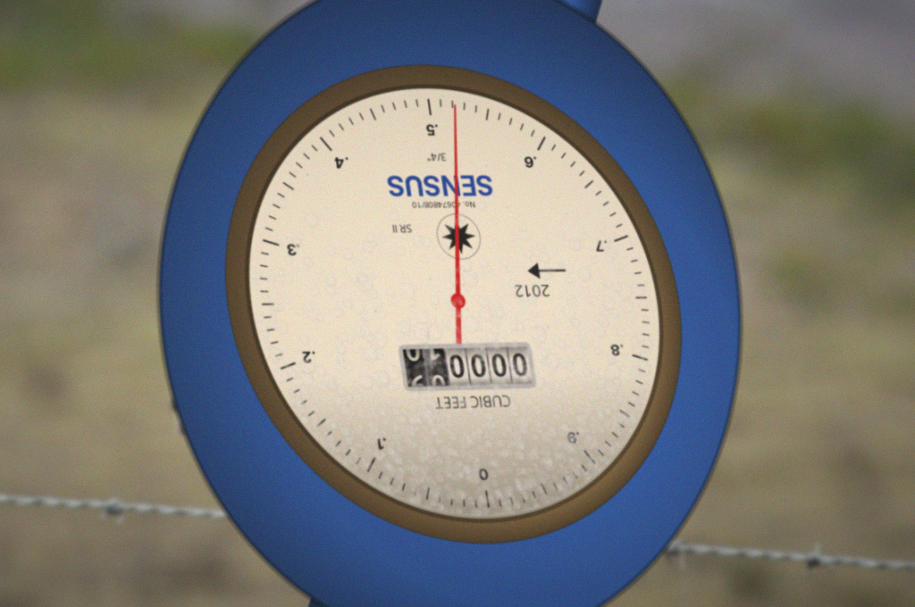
9.52 ft³
